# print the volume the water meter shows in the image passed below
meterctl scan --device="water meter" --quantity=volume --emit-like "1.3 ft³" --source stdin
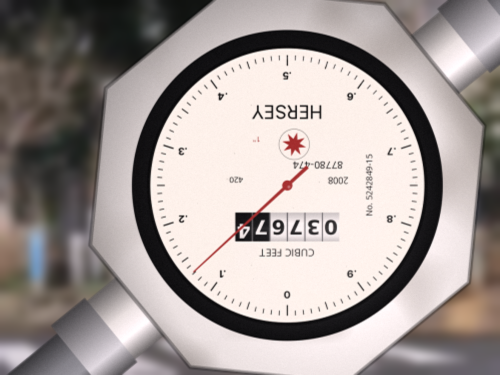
37674.13 ft³
